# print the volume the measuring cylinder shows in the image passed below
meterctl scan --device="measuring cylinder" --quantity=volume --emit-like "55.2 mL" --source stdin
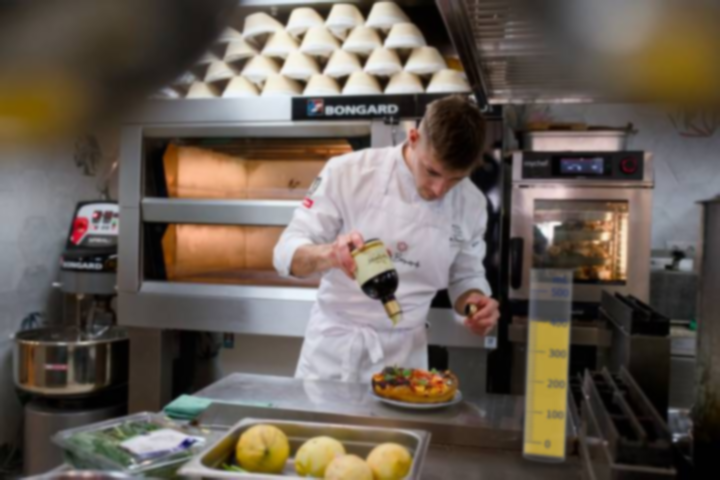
400 mL
